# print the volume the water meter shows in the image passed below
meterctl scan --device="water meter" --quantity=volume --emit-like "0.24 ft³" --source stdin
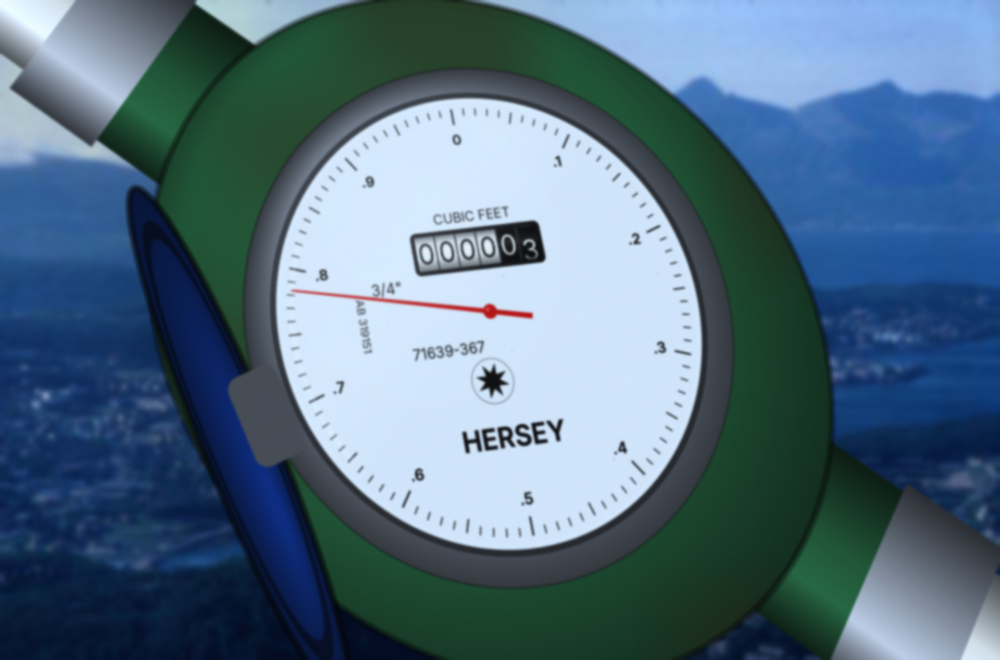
2.78 ft³
